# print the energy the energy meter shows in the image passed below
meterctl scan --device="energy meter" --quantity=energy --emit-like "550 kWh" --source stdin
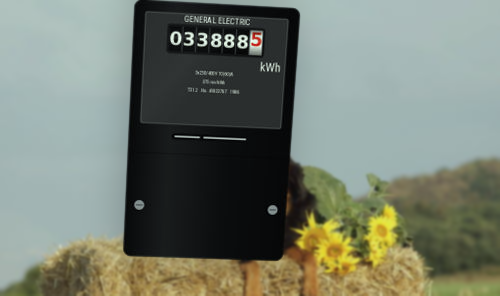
33888.5 kWh
